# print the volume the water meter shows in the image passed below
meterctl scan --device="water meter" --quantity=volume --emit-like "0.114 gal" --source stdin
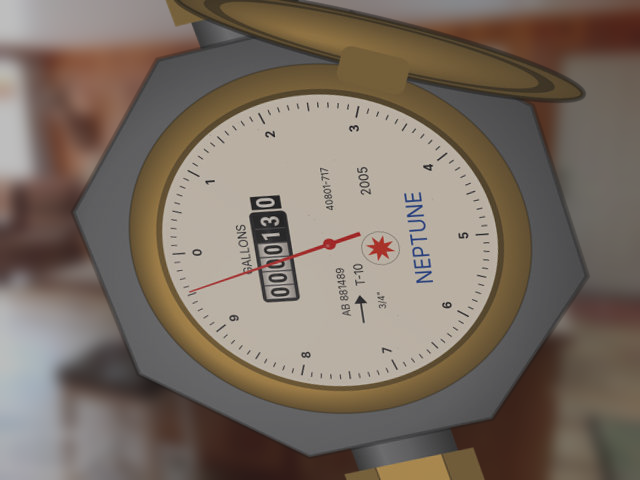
129.5 gal
